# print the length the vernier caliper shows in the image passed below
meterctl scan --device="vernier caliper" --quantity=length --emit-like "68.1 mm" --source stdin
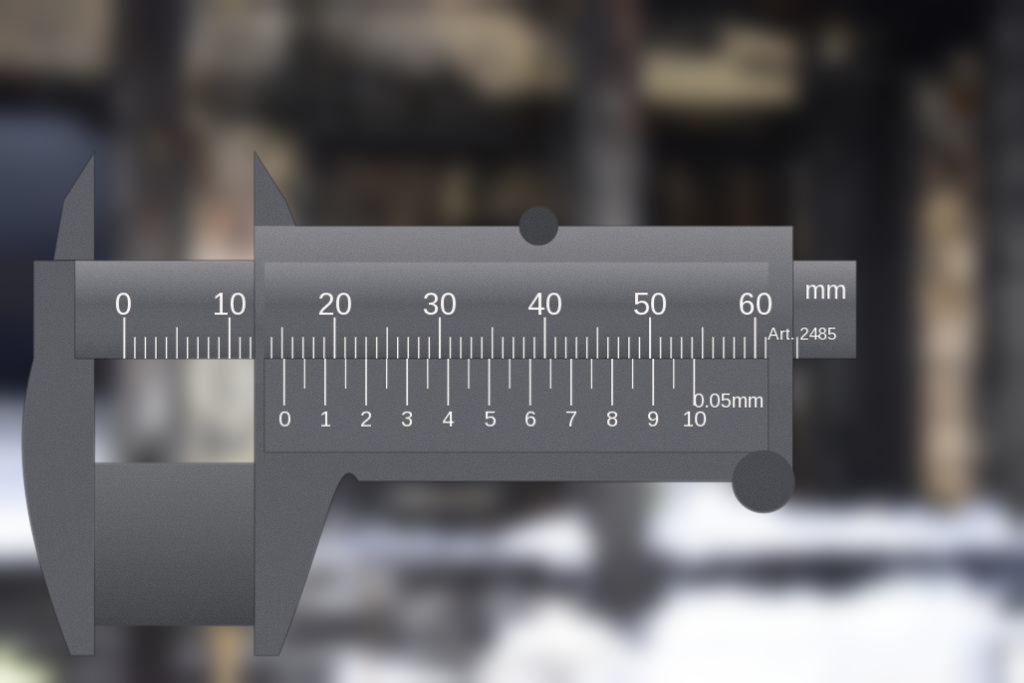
15.2 mm
